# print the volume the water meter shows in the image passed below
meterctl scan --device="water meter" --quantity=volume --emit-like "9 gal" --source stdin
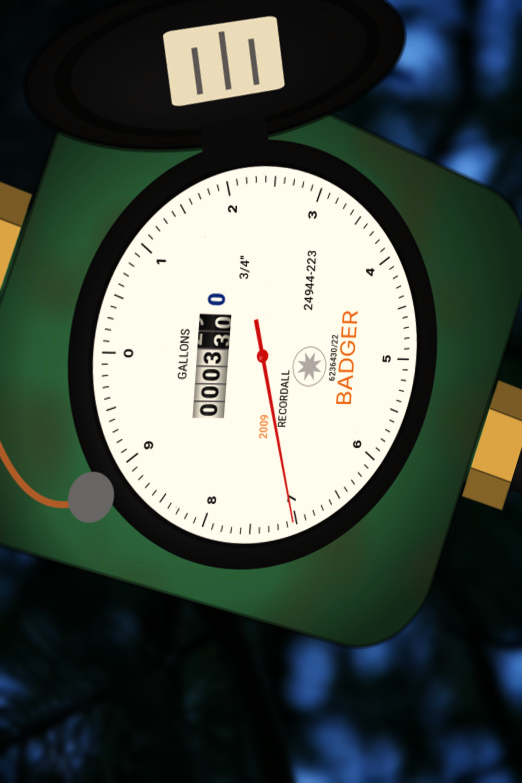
3297.0 gal
